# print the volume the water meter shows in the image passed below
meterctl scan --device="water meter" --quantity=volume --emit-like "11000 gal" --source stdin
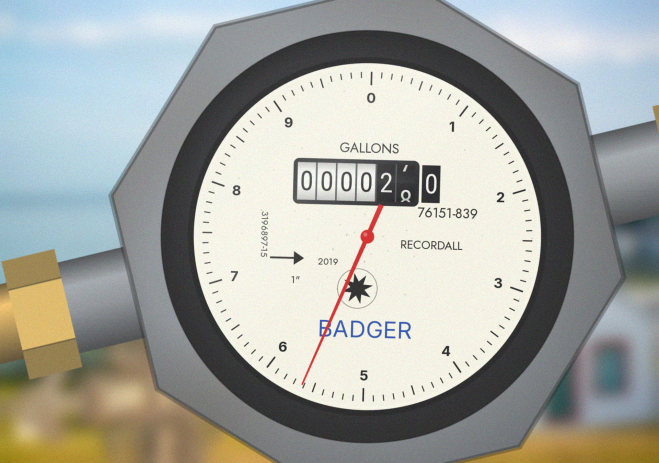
275.6 gal
